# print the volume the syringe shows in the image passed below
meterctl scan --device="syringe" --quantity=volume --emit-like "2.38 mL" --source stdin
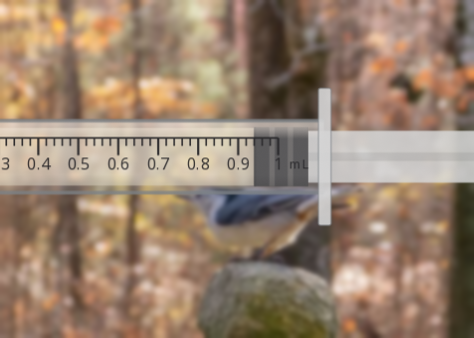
0.94 mL
